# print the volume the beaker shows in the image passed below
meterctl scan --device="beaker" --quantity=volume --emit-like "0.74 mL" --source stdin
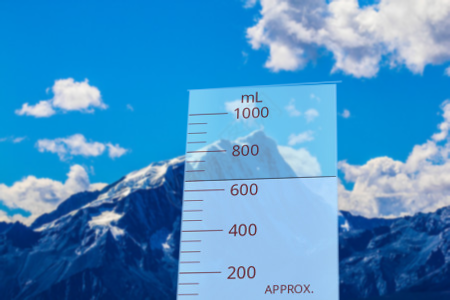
650 mL
